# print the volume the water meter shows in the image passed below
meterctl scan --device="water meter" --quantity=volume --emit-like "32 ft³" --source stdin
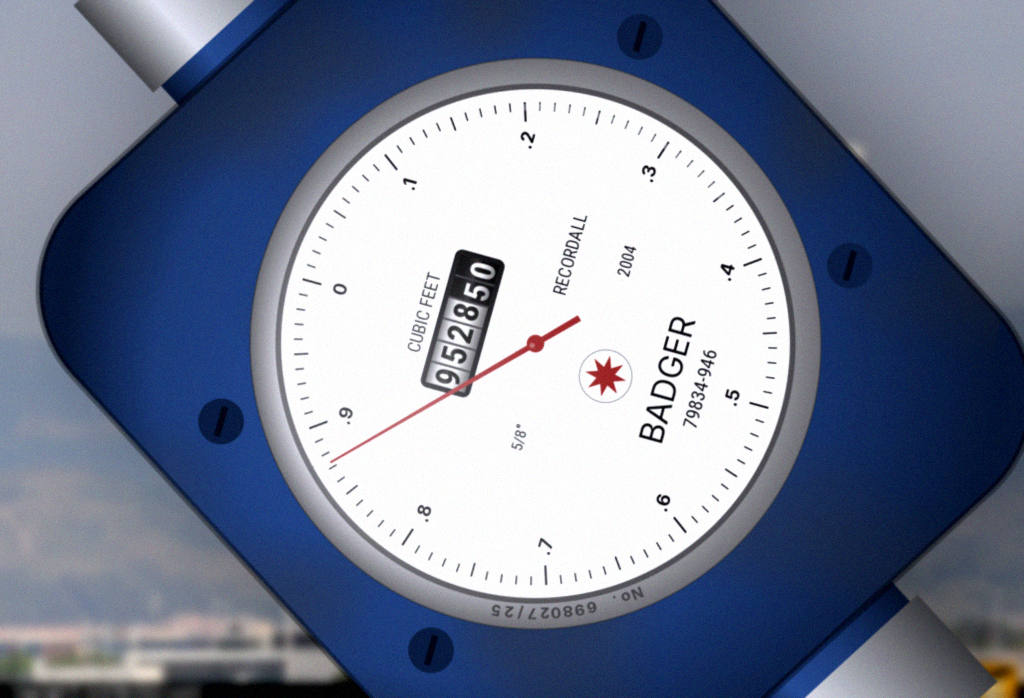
952849.87 ft³
